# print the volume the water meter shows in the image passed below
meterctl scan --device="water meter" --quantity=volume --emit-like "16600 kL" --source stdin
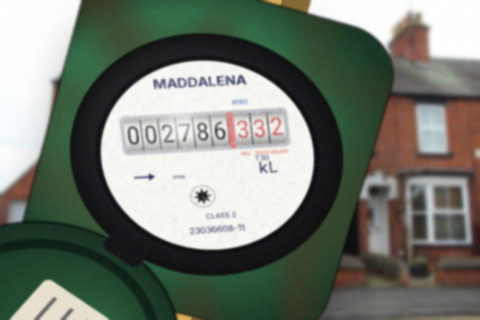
2786.332 kL
